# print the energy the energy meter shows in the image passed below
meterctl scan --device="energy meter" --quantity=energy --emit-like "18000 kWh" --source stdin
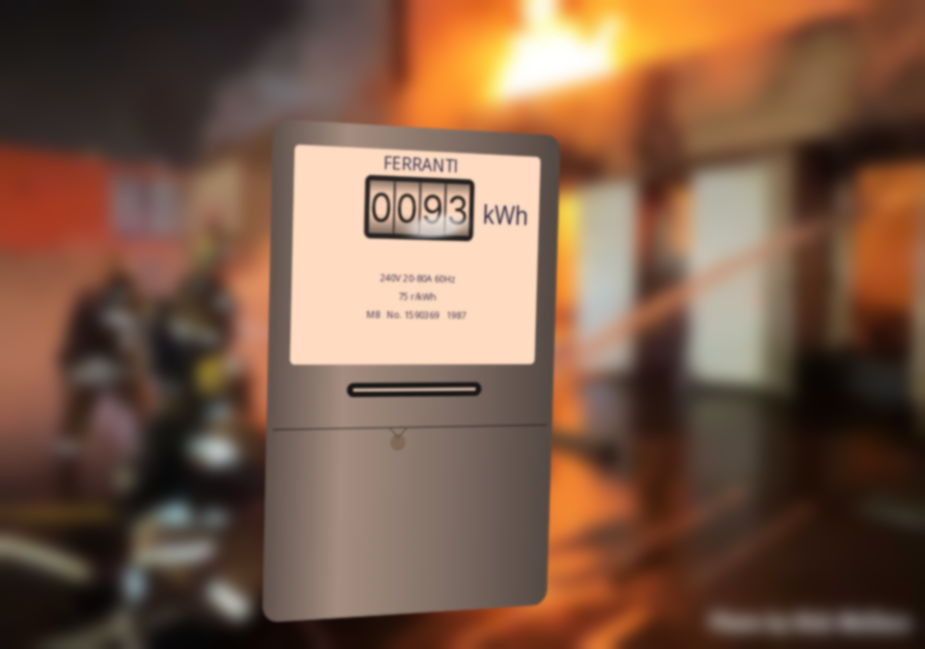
93 kWh
